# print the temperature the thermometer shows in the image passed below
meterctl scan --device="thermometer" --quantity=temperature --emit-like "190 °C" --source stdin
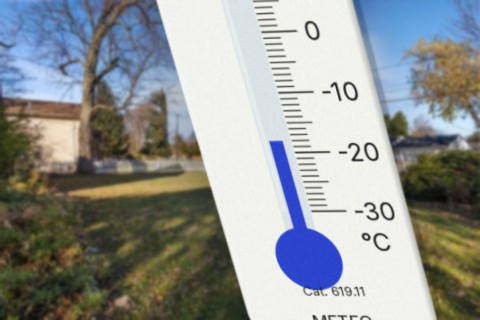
-18 °C
